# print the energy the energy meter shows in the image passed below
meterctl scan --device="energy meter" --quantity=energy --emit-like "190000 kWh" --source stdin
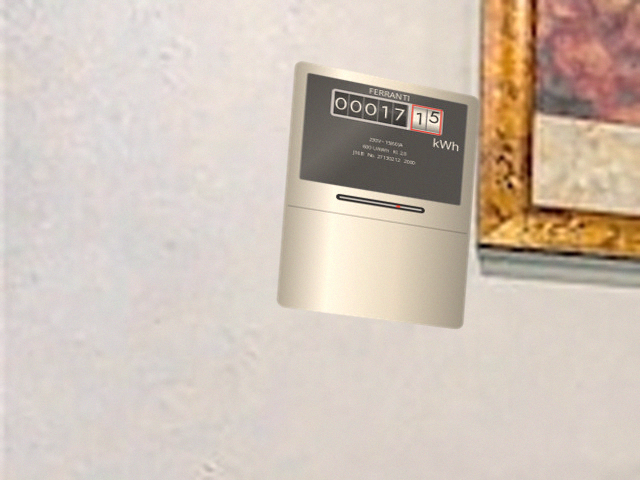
17.15 kWh
